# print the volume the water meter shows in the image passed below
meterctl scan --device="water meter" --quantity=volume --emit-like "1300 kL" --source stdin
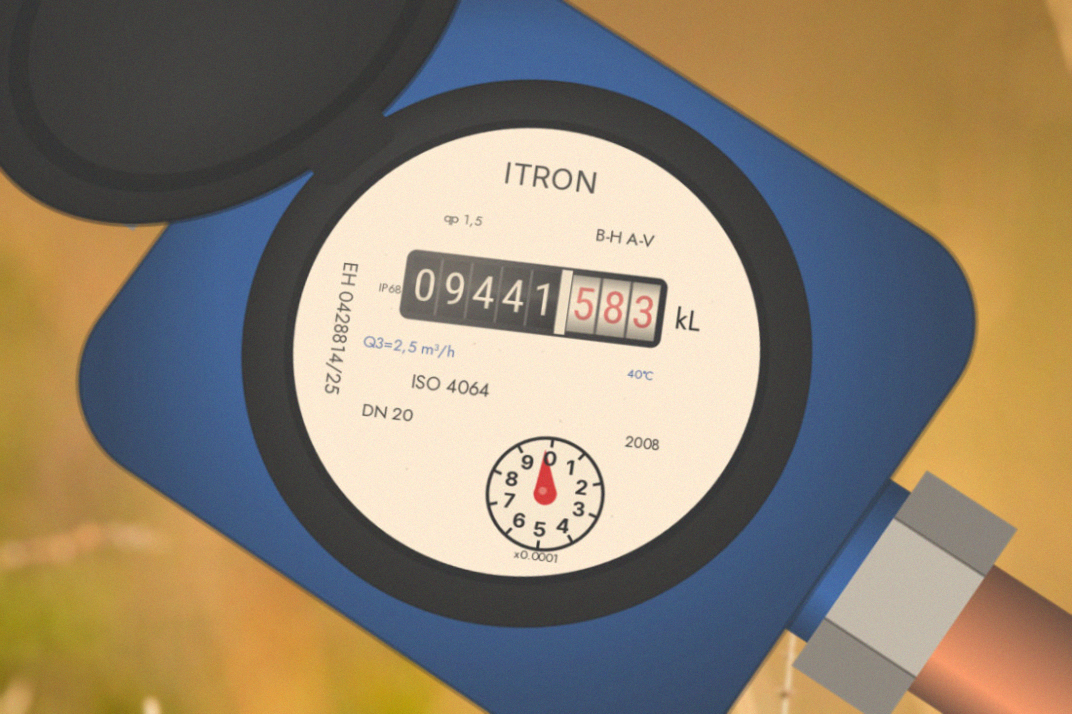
9441.5829 kL
